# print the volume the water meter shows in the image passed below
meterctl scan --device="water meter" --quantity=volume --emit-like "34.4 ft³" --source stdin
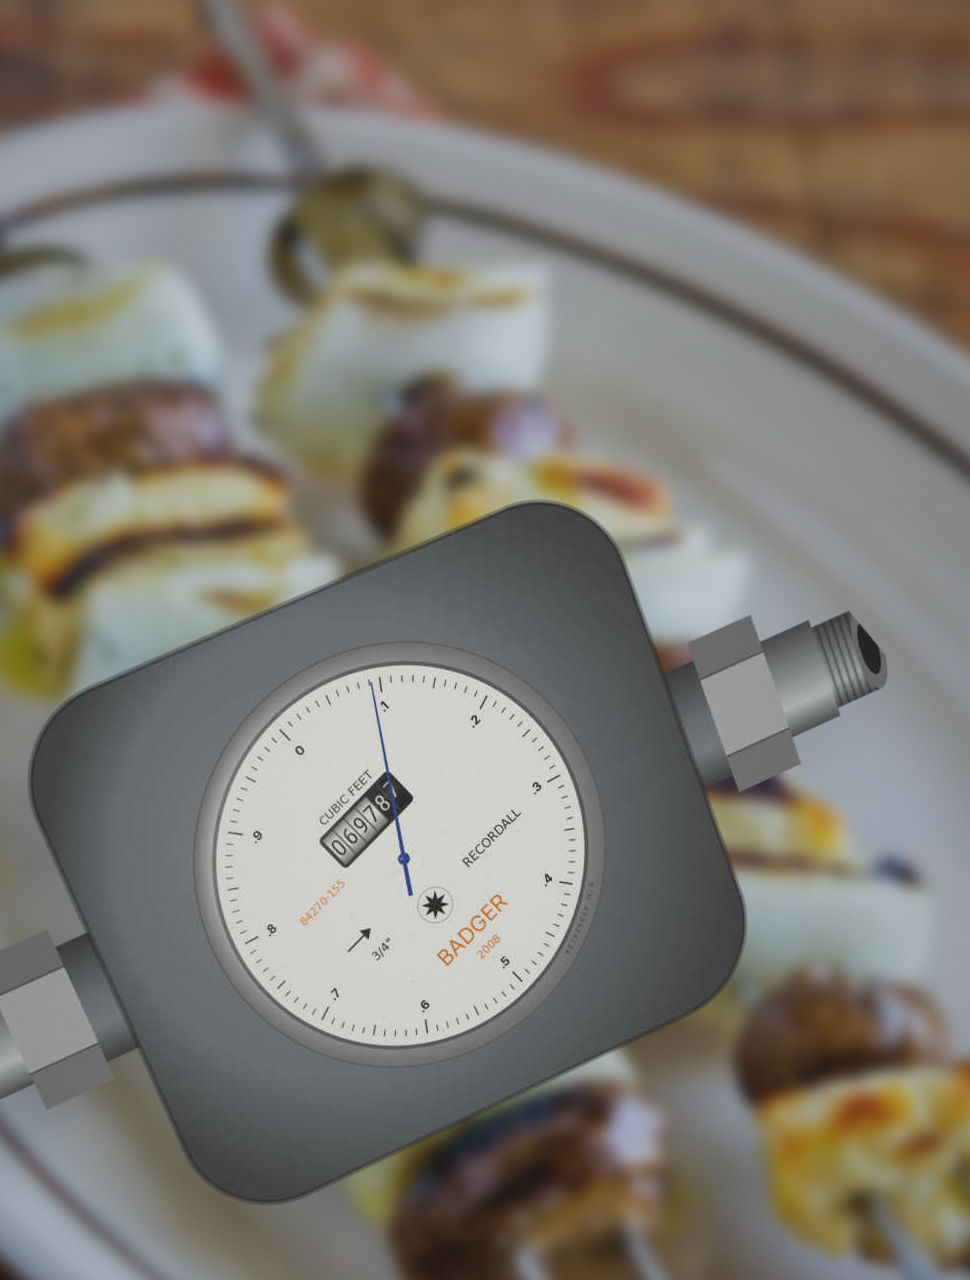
69787.09 ft³
